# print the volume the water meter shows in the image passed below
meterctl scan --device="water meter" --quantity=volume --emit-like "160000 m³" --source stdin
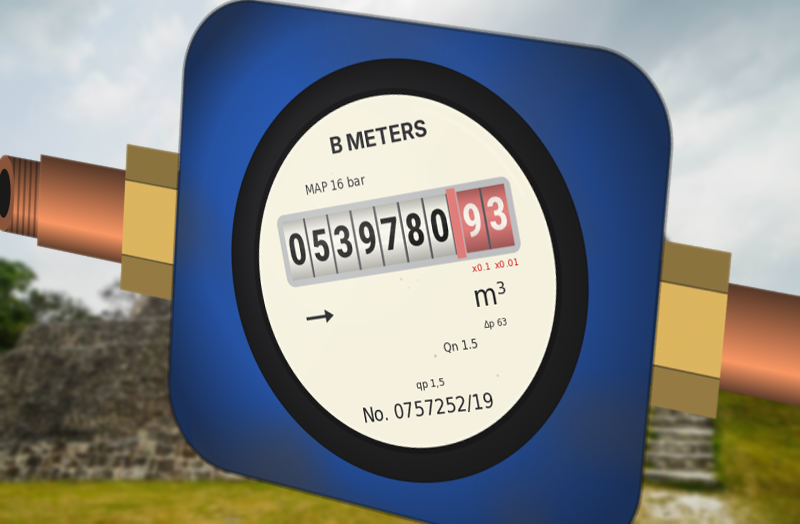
539780.93 m³
